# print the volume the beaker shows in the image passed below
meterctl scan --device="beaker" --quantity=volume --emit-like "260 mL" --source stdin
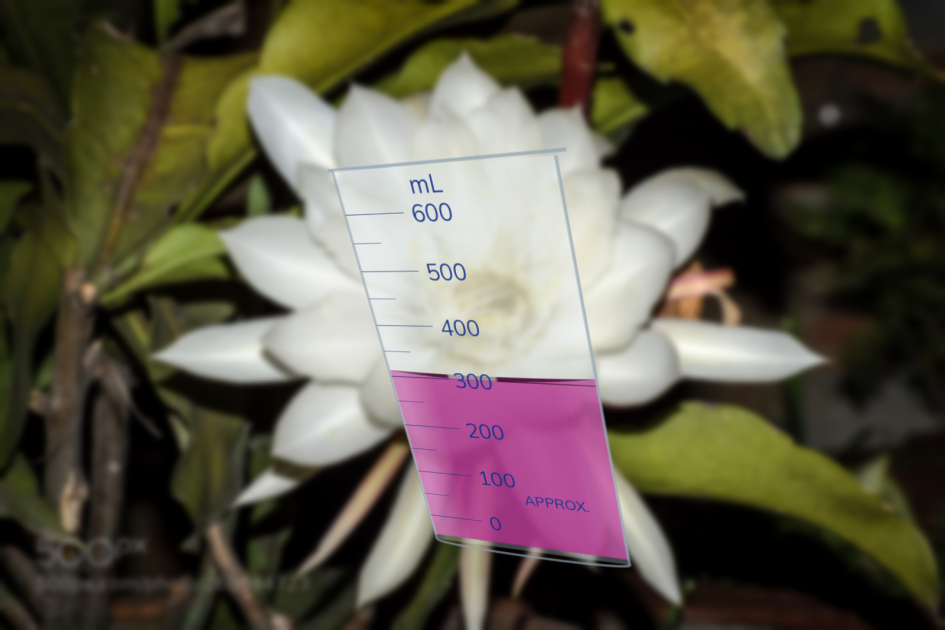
300 mL
